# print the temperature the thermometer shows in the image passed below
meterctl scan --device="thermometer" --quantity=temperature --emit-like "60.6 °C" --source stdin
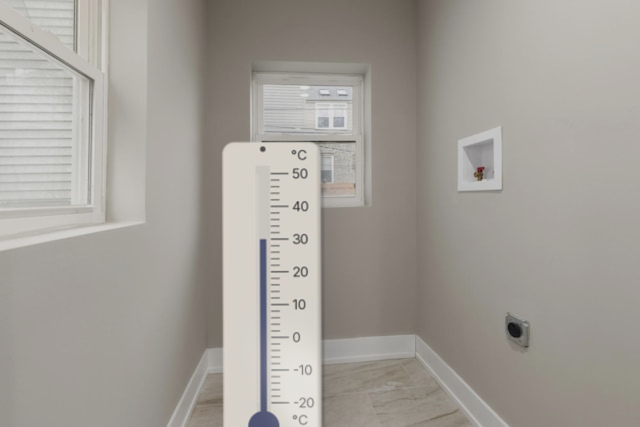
30 °C
